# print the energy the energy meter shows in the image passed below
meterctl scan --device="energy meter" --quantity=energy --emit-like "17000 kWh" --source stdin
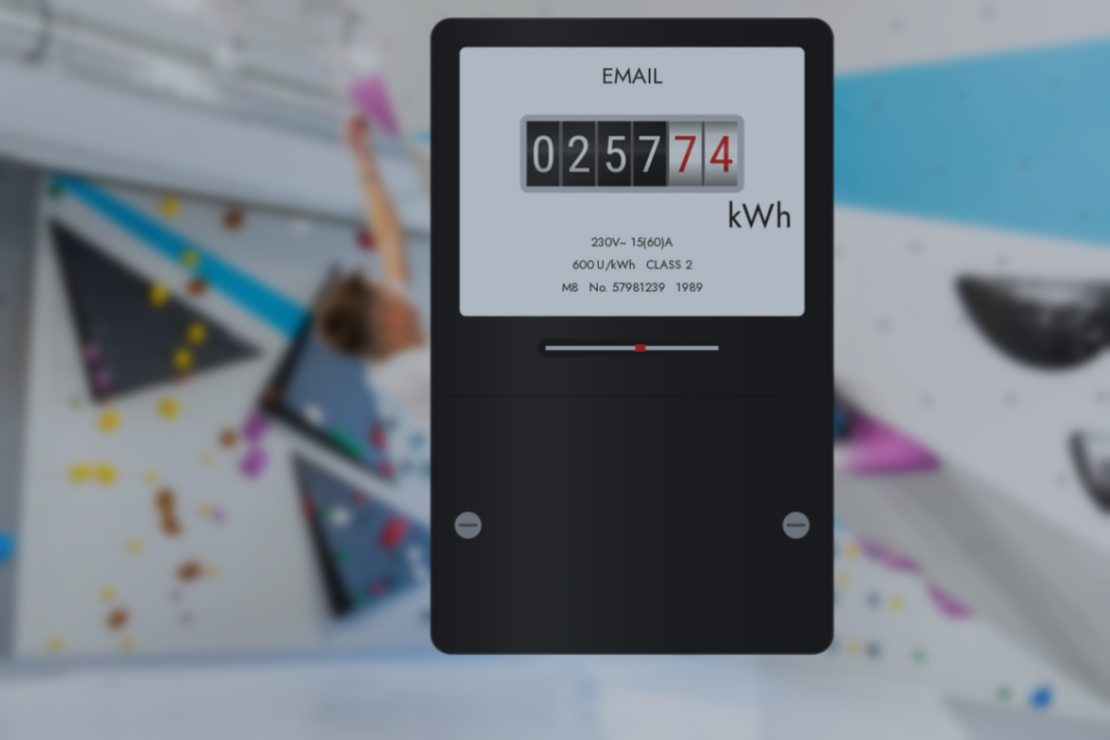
257.74 kWh
